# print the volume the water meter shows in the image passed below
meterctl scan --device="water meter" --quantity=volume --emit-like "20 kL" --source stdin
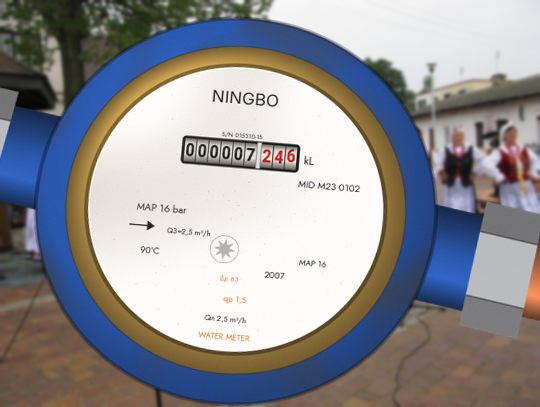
7.246 kL
